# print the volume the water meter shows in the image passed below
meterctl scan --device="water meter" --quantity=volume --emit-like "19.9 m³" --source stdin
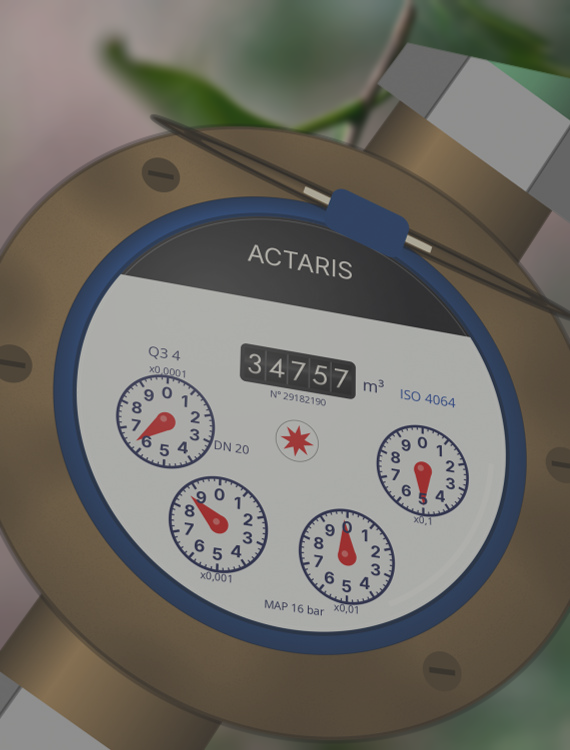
34757.4986 m³
